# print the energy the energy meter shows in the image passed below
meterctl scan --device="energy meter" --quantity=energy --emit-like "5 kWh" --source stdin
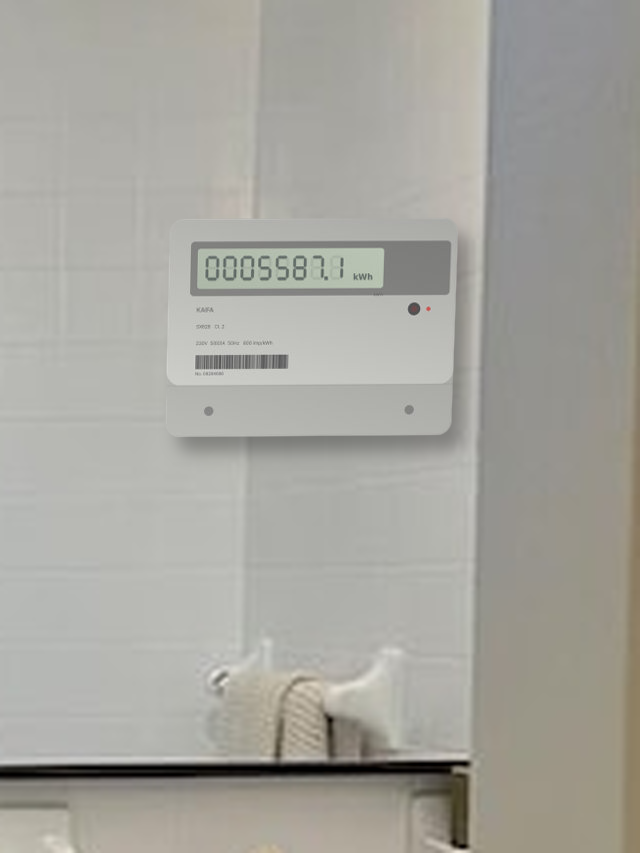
5587.1 kWh
